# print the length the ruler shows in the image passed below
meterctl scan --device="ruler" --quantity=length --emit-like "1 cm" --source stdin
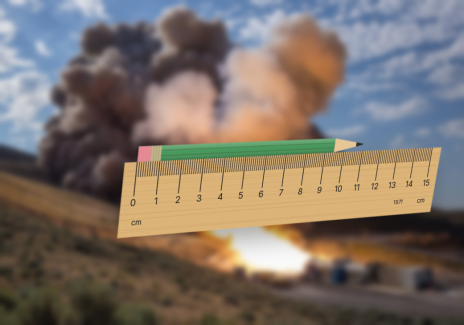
11 cm
